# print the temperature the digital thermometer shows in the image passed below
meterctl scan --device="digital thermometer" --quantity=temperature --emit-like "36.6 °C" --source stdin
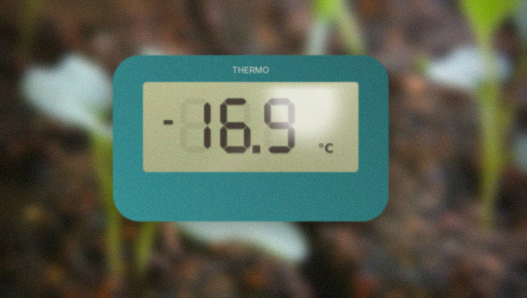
-16.9 °C
